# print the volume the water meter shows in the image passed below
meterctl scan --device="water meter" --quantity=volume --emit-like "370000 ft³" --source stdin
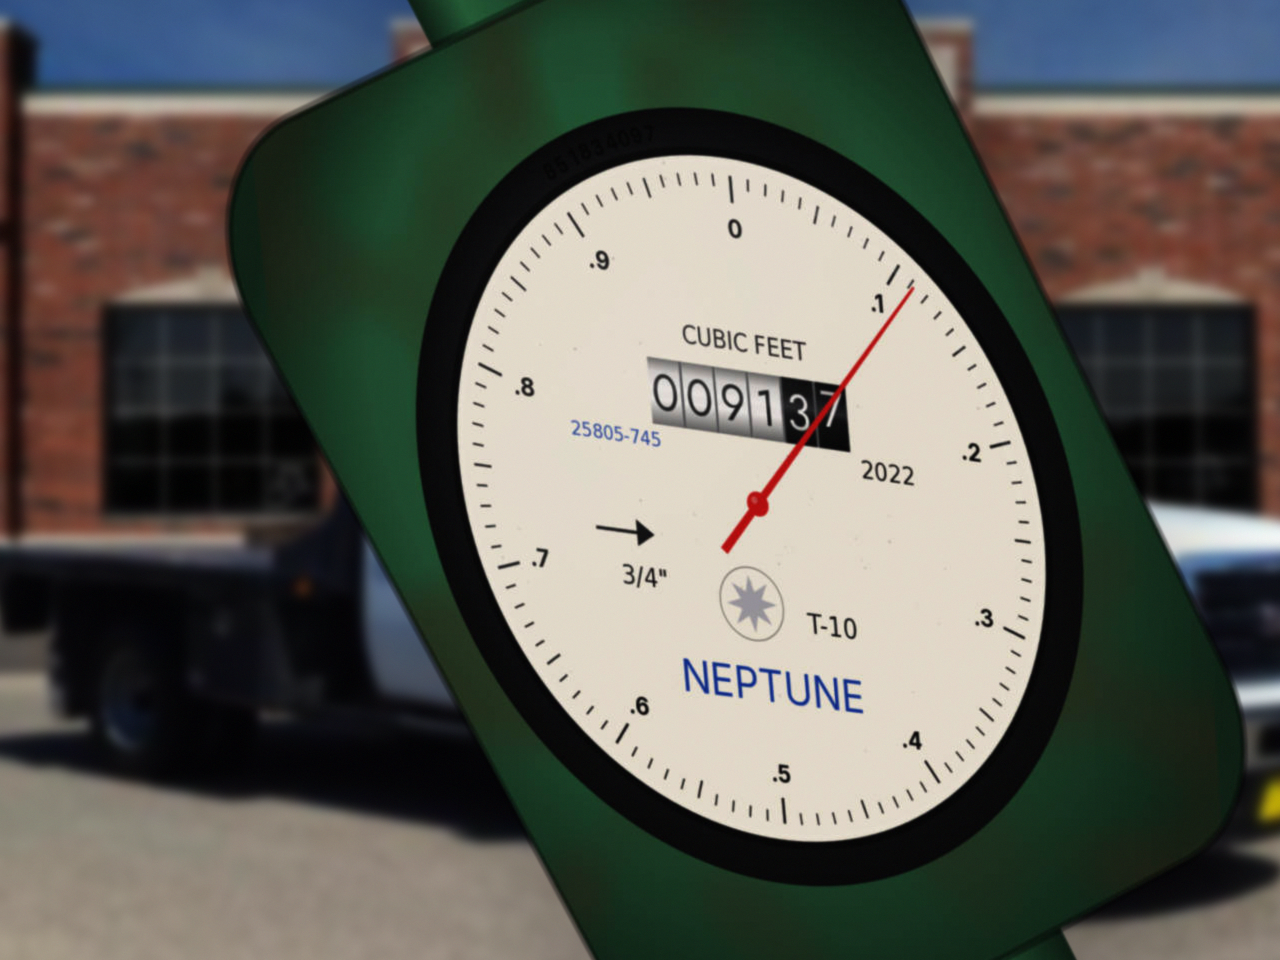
9137.11 ft³
